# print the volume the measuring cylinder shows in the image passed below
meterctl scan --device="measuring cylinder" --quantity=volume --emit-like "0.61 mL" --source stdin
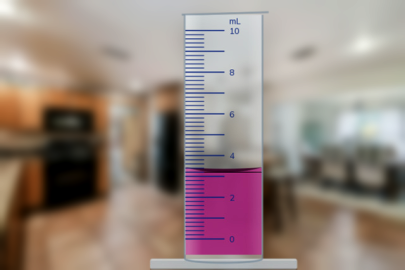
3.2 mL
